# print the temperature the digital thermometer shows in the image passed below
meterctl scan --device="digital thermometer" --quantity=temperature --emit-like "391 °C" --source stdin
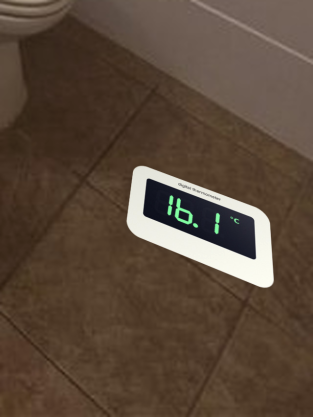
16.1 °C
